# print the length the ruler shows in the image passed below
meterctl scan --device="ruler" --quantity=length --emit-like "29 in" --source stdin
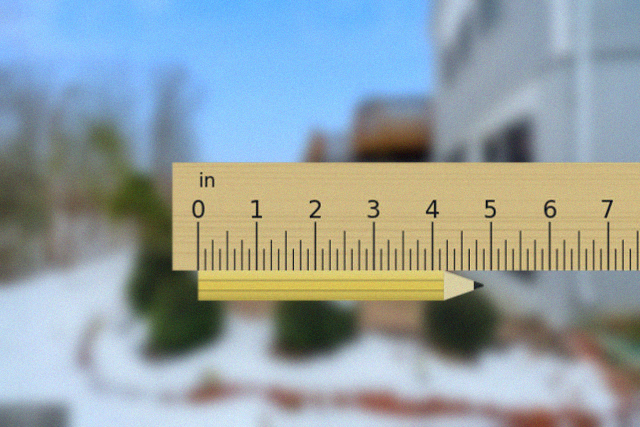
4.875 in
